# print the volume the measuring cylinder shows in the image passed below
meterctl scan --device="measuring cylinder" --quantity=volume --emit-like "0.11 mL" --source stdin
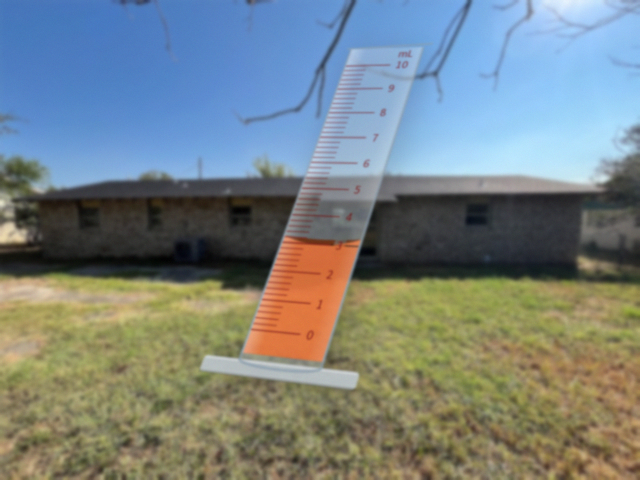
3 mL
